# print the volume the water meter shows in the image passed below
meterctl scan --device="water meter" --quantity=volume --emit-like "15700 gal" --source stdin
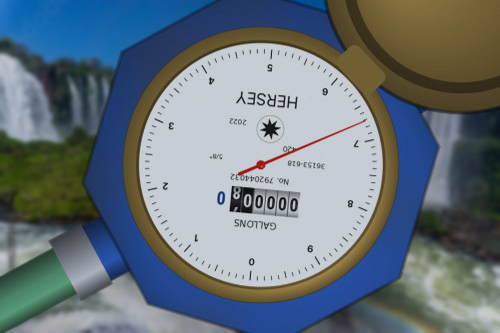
76.7 gal
